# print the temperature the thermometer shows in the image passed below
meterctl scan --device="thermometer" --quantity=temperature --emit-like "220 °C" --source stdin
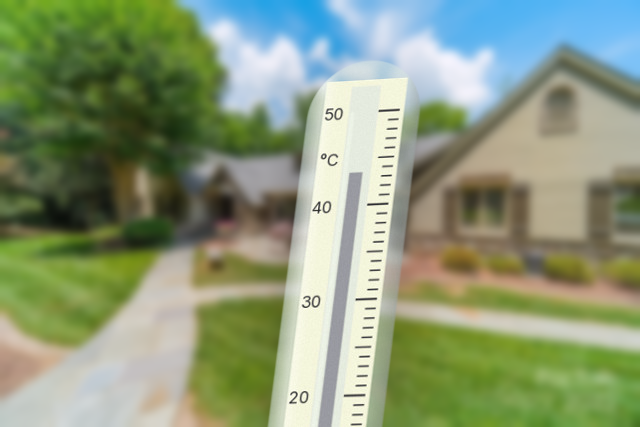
43.5 °C
